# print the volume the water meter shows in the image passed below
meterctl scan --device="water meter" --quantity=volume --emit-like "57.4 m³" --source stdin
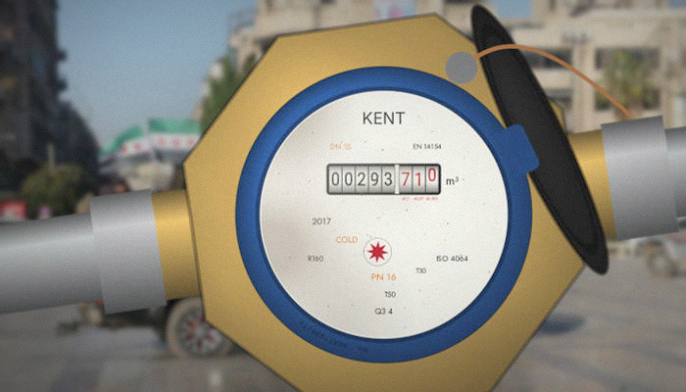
293.710 m³
